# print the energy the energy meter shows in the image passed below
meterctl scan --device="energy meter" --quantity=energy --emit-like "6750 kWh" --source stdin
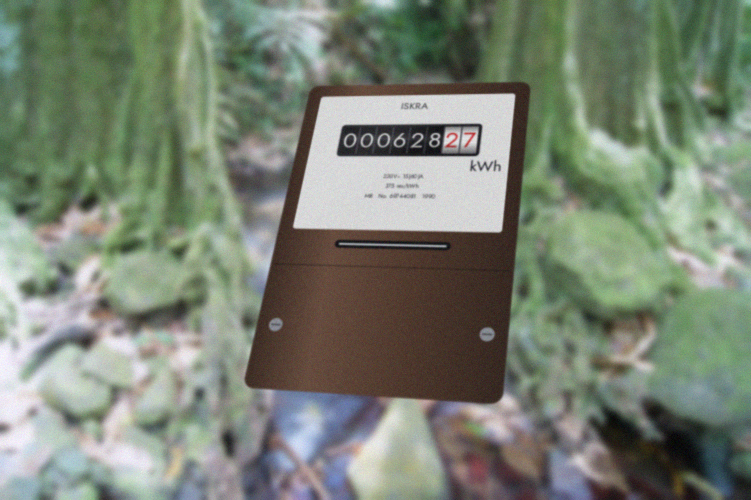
628.27 kWh
